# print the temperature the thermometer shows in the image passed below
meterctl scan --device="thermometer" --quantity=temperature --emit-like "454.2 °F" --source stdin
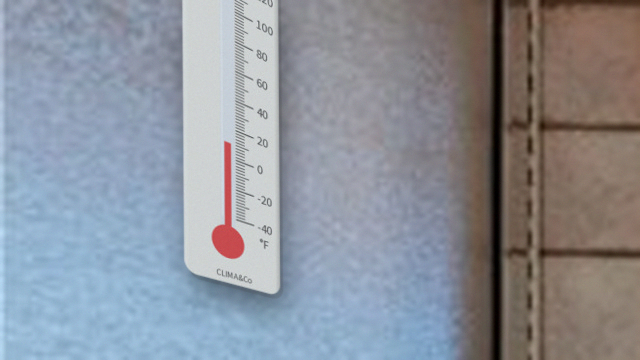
10 °F
